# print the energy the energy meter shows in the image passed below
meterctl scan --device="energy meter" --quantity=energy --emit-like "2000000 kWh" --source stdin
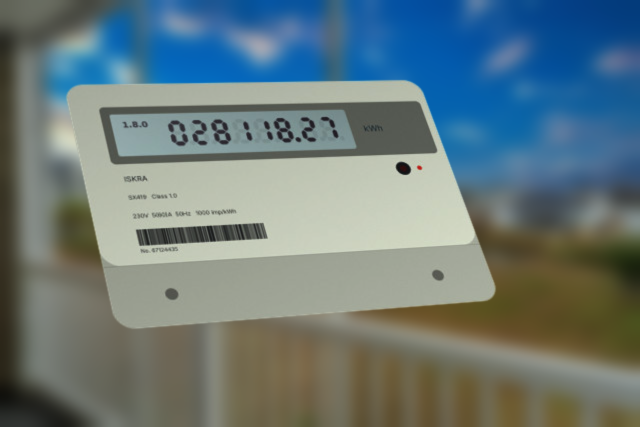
28118.27 kWh
